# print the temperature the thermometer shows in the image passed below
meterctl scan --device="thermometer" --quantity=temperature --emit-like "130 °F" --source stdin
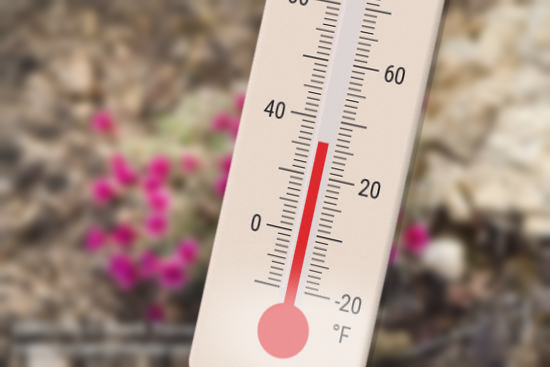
32 °F
